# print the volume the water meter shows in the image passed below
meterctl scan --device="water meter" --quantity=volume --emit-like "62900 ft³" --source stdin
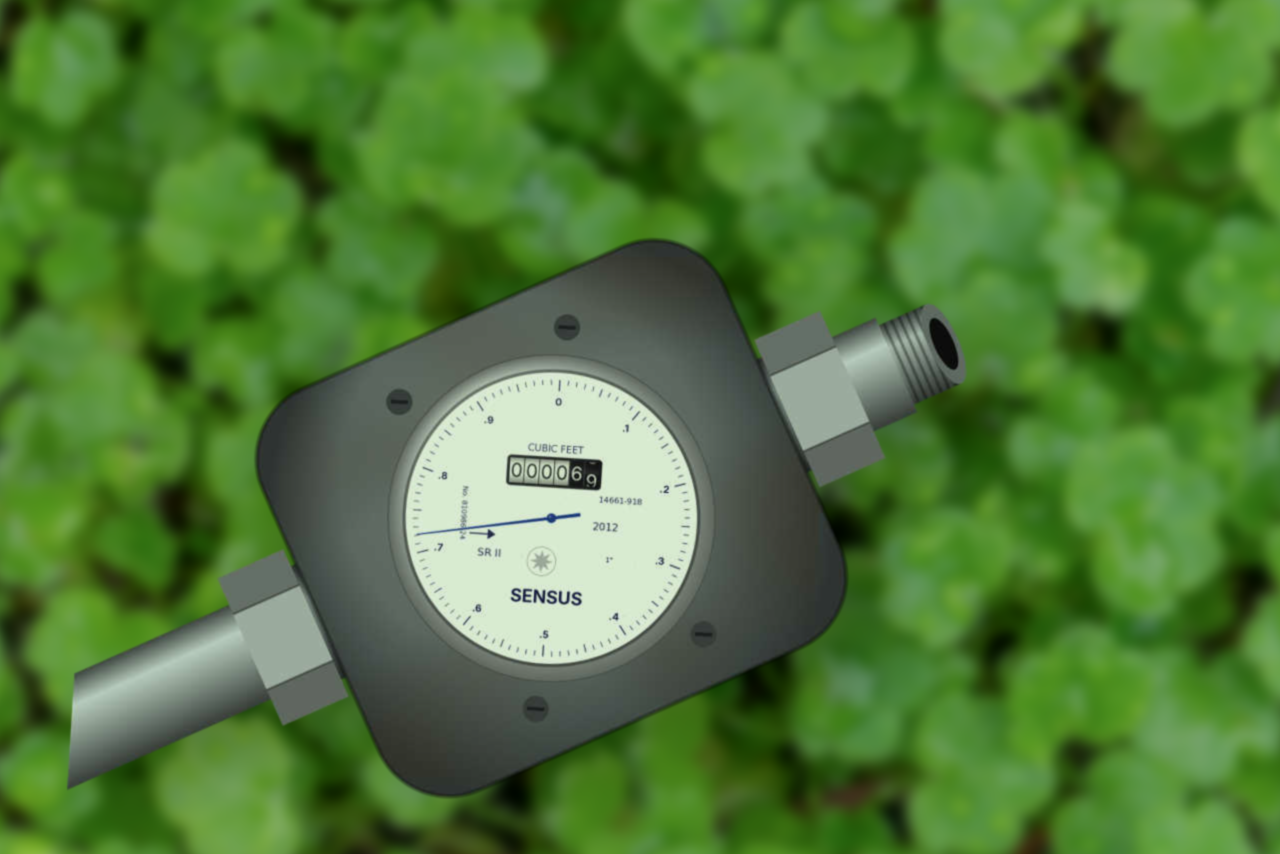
68.72 ft³
